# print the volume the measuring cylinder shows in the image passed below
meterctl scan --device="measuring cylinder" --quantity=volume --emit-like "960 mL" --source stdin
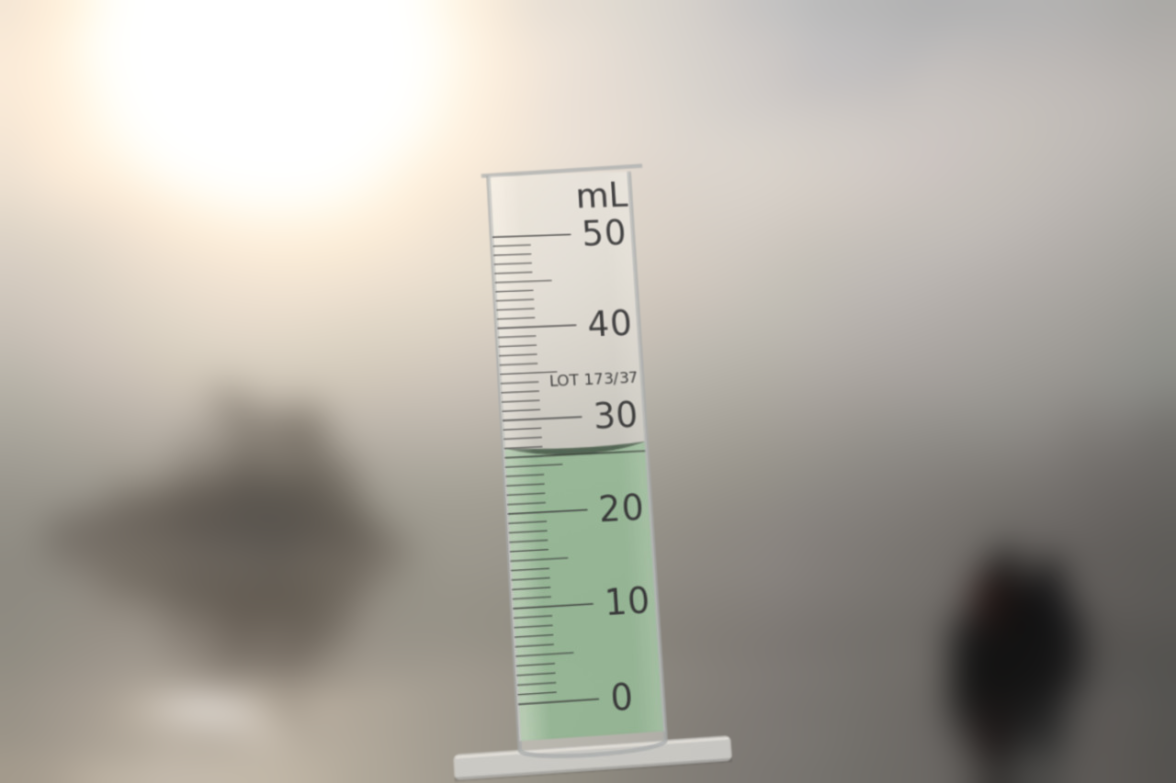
26 mL
